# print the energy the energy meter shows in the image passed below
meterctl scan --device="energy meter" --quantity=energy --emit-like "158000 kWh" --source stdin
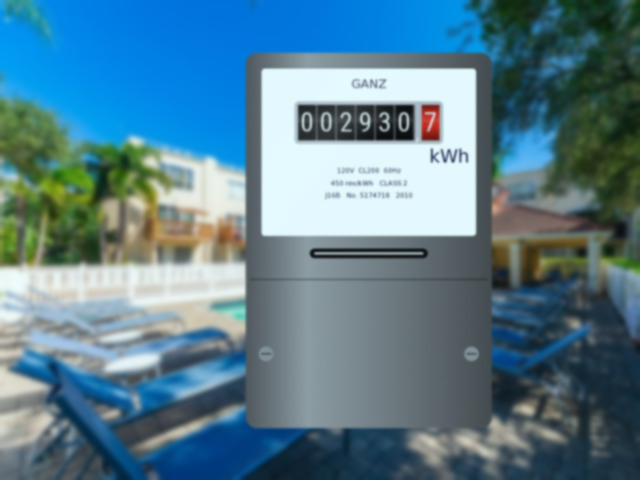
2930.7 kWh
